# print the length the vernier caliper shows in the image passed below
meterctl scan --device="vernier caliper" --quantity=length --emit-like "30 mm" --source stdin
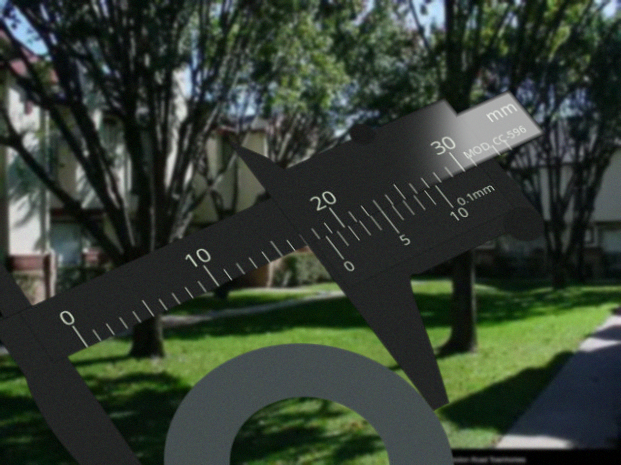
18.5 mm
